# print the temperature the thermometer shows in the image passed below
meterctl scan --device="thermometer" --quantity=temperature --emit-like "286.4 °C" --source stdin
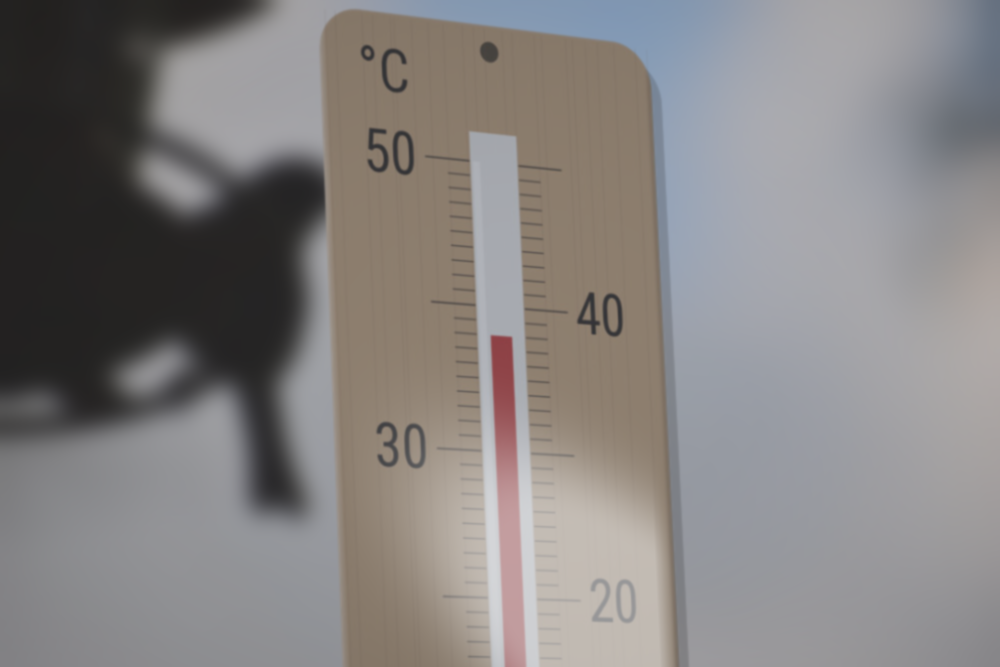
38 °C
